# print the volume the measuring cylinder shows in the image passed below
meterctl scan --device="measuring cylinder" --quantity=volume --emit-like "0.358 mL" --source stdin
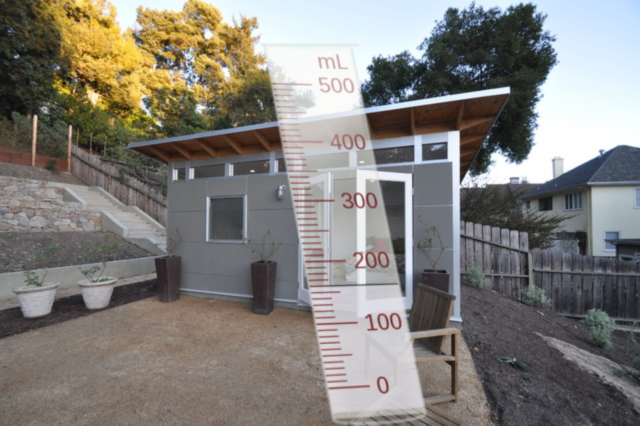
160 mL
